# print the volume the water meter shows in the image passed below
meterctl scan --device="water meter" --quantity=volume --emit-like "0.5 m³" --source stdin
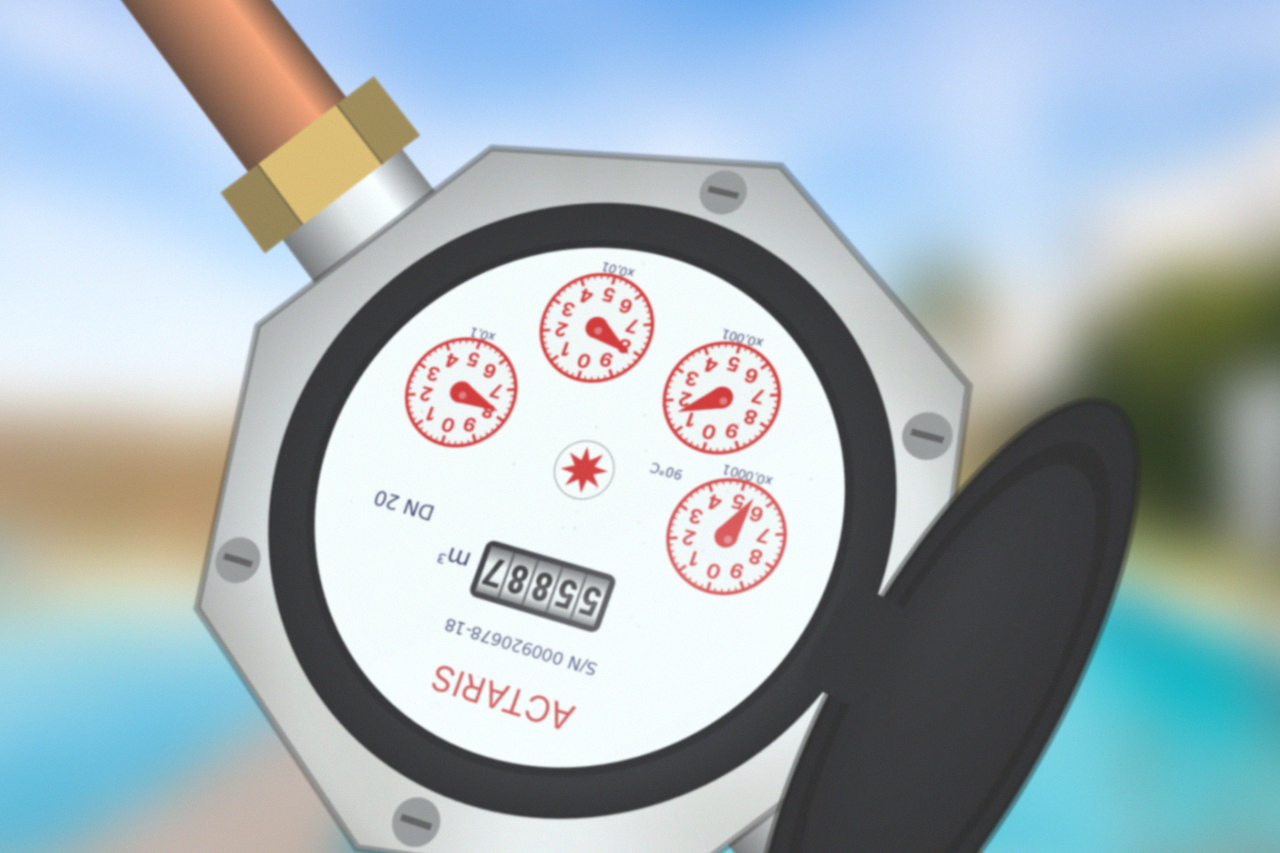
55887.7815 m³
